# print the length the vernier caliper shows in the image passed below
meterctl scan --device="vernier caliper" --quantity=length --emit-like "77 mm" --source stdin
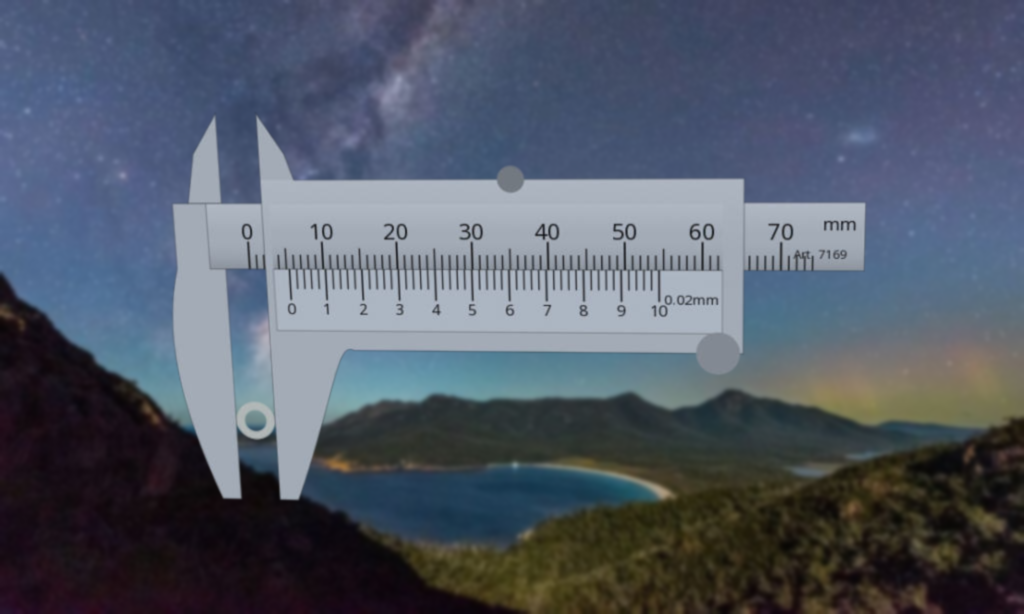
5.4 mm
